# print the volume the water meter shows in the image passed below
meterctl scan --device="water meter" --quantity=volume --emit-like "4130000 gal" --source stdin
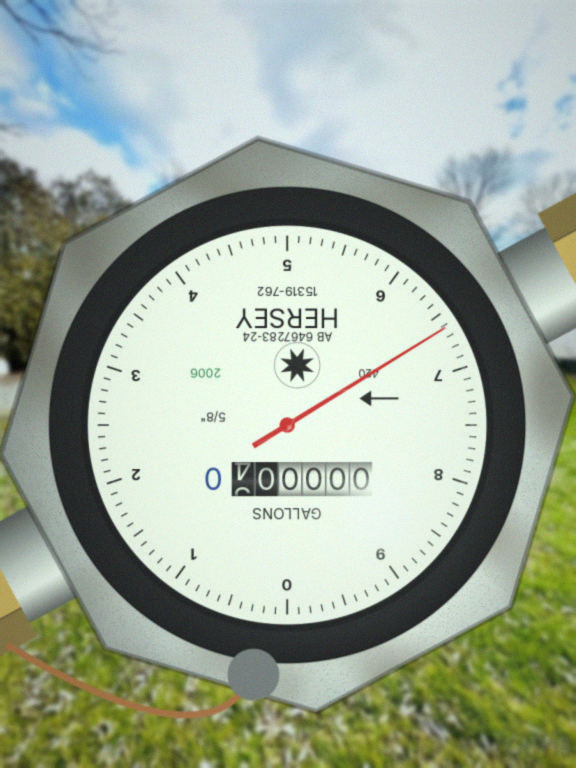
36.6 gal
